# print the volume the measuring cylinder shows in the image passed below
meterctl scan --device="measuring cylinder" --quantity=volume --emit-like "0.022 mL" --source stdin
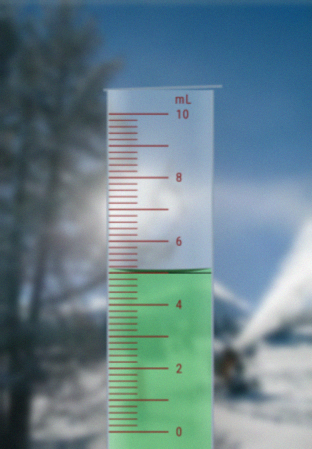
5 mL
